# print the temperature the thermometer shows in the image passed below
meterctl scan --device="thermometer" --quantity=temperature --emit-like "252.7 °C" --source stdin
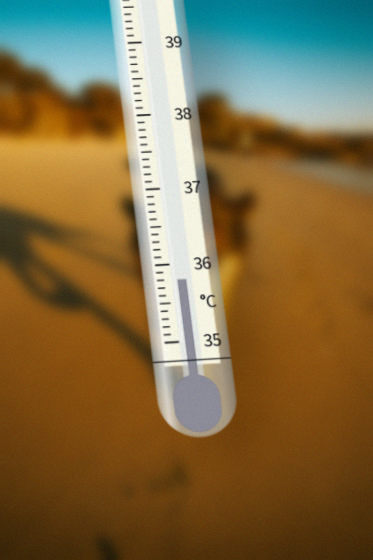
35.8 °C
